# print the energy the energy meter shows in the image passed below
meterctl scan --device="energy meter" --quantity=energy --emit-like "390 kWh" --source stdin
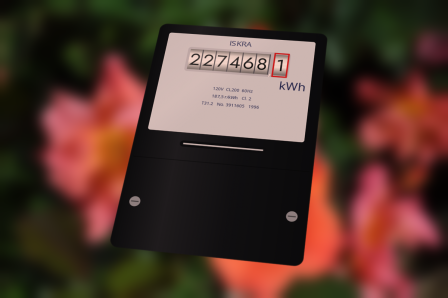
227468.1 kWh
